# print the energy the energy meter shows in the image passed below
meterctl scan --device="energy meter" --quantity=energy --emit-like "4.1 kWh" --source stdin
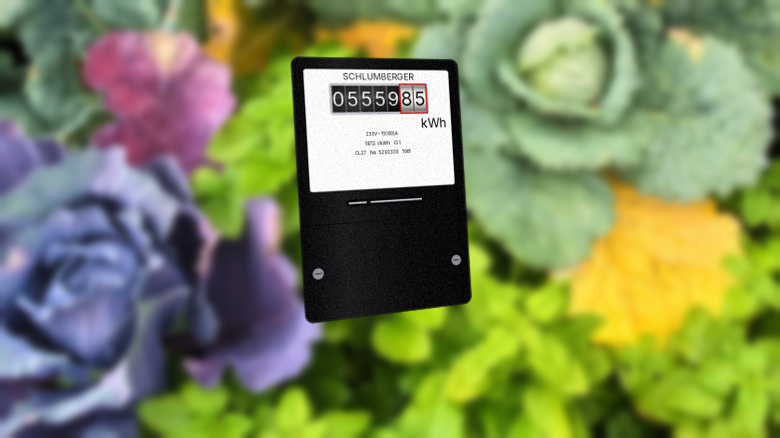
5559.85 kWh
